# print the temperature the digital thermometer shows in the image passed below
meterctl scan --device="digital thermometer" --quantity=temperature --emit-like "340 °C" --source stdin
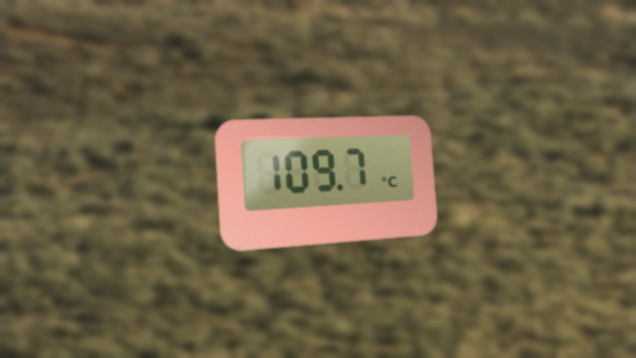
109.7 °C
